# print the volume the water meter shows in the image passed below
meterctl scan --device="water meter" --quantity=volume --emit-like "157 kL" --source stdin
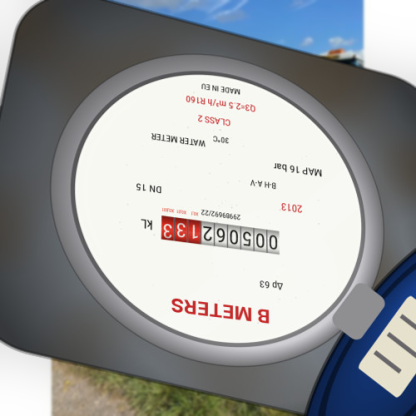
5062.133 kL
